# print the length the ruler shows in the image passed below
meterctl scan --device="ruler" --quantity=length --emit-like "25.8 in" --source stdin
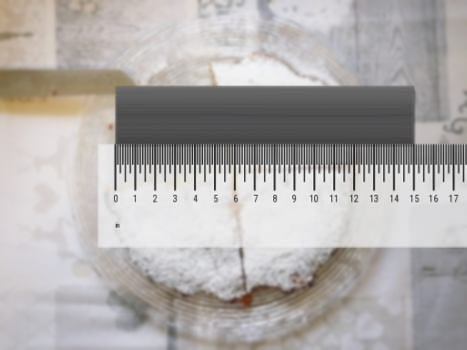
15 in
